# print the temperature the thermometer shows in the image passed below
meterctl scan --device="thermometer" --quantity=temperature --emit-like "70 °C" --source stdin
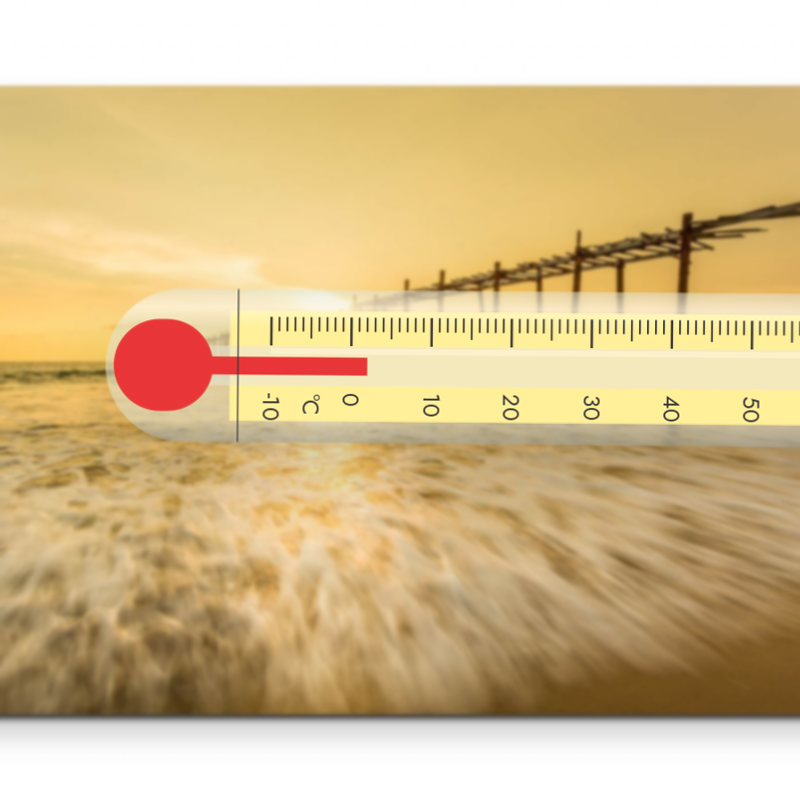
2 °C
